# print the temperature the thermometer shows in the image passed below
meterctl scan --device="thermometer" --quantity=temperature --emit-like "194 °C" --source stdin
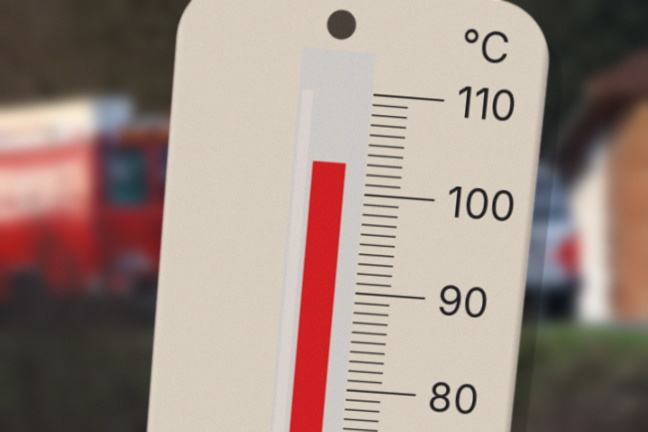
103 °C
